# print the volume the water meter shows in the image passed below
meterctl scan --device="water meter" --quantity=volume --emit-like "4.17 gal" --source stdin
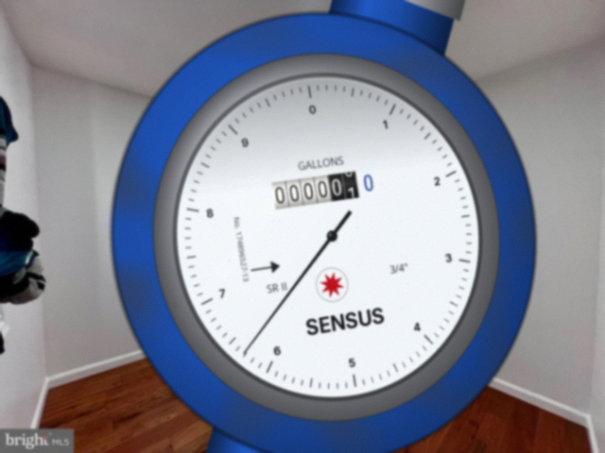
6.3 gal
